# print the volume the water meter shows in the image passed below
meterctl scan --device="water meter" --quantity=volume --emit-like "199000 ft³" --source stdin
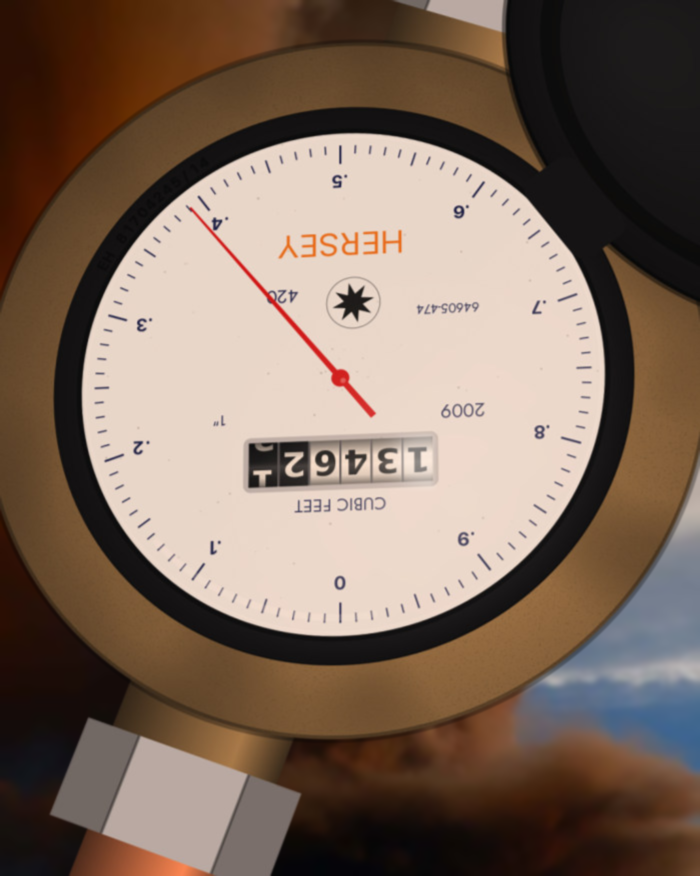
134621.39 ft³
